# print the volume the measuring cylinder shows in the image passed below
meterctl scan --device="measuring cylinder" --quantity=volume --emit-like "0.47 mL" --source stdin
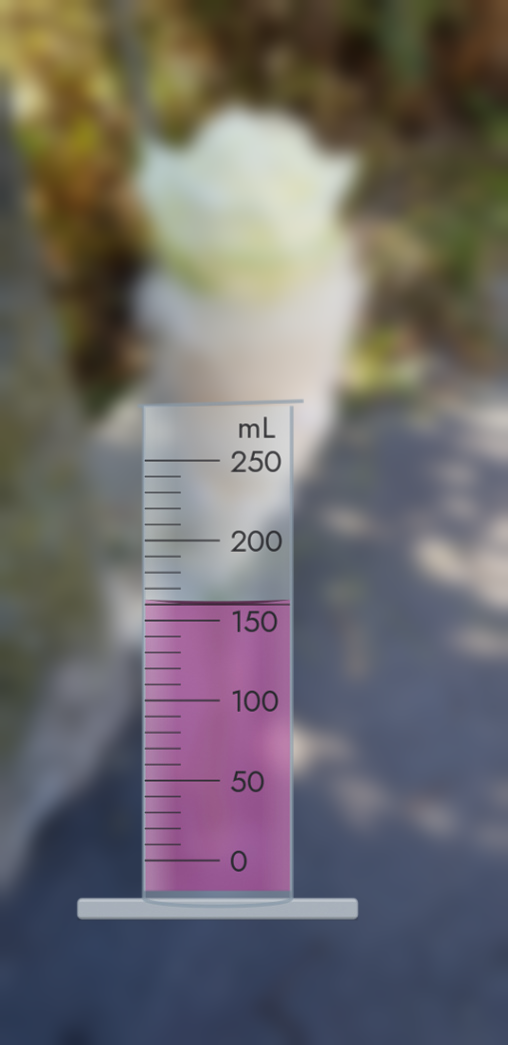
160 mL
